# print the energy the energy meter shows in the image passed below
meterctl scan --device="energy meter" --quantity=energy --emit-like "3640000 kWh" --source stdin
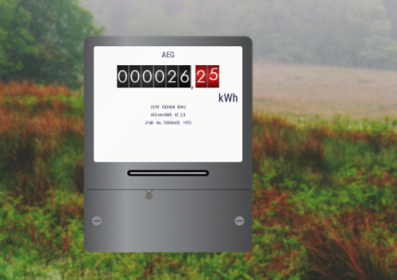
26.25 kWh
